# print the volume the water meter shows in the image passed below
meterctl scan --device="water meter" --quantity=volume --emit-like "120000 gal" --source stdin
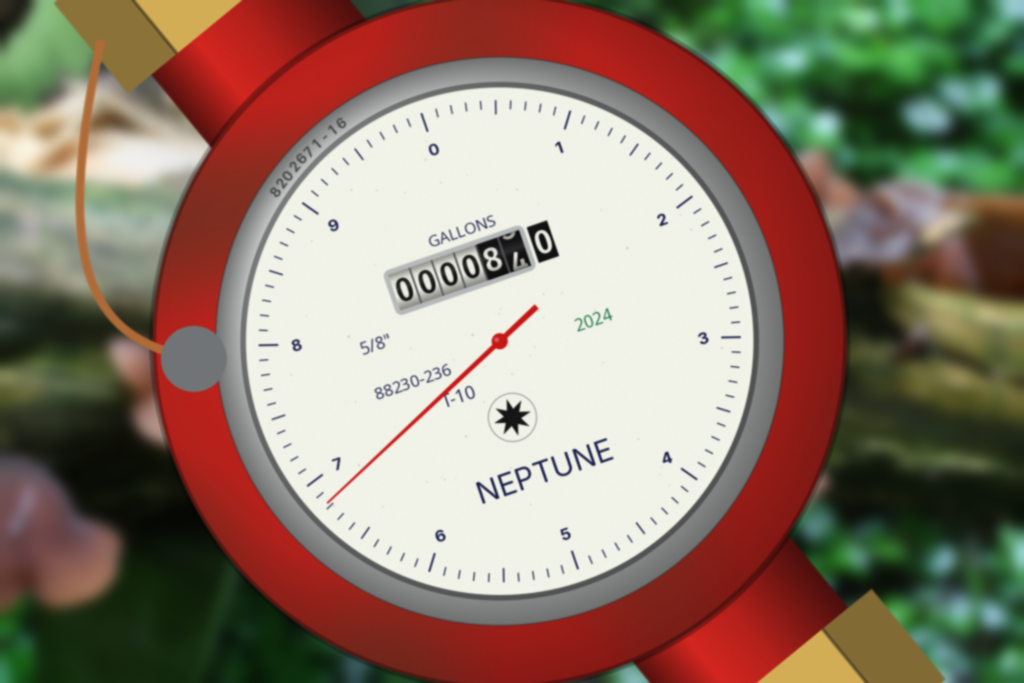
836.8 gal
